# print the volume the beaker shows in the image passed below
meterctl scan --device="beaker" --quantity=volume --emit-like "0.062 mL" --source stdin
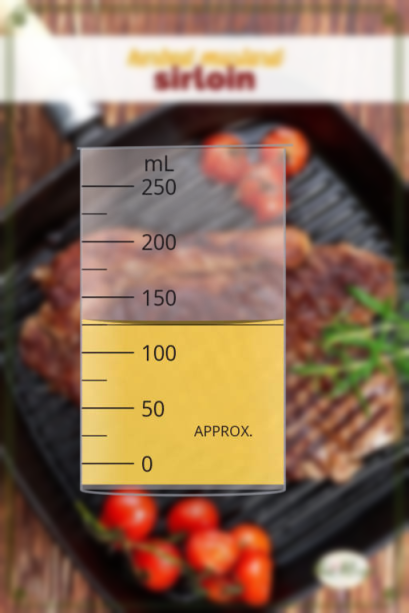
125 mL
